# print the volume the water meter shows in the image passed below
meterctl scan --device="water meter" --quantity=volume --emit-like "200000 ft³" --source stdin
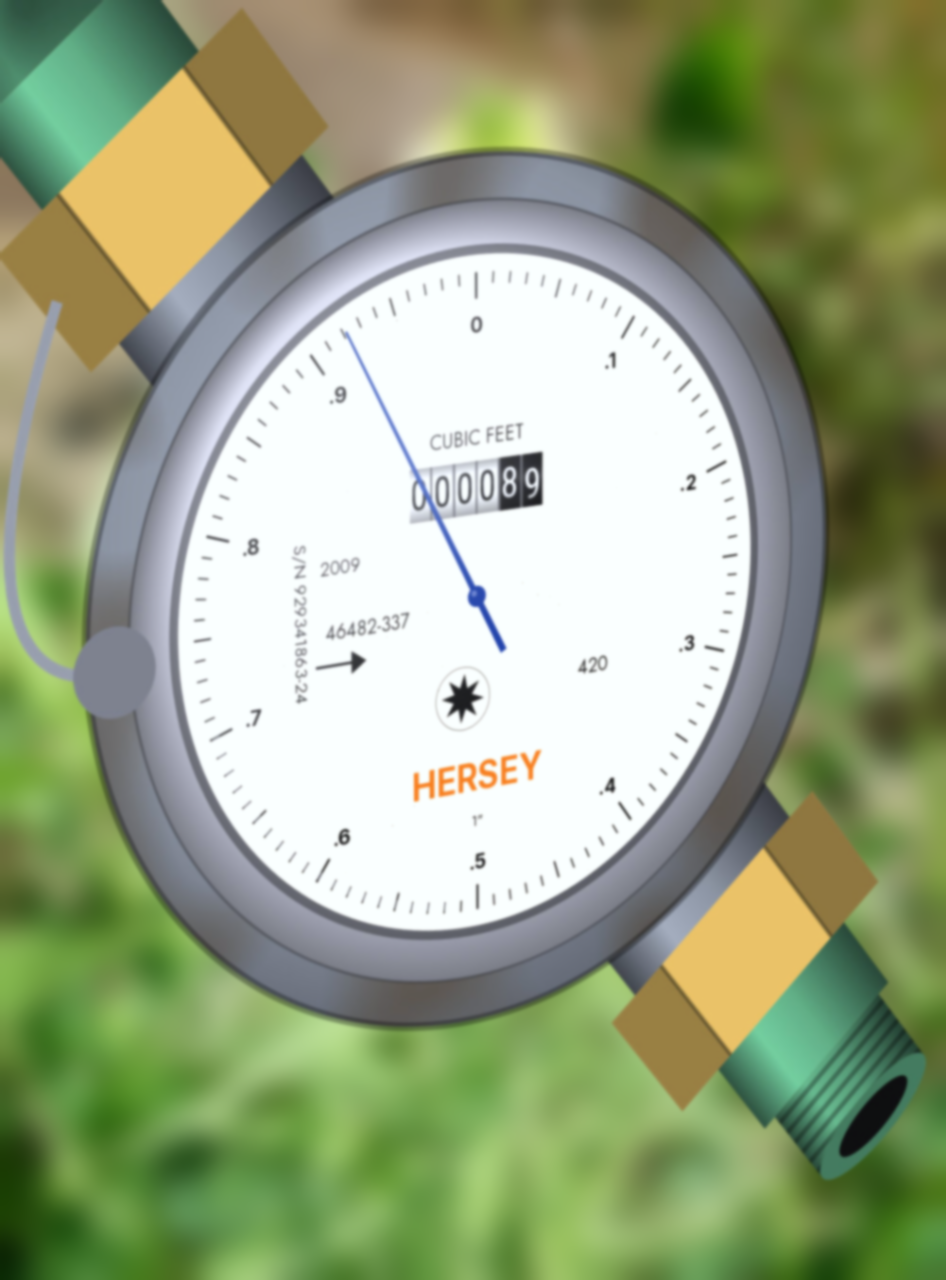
88.92 ft³
